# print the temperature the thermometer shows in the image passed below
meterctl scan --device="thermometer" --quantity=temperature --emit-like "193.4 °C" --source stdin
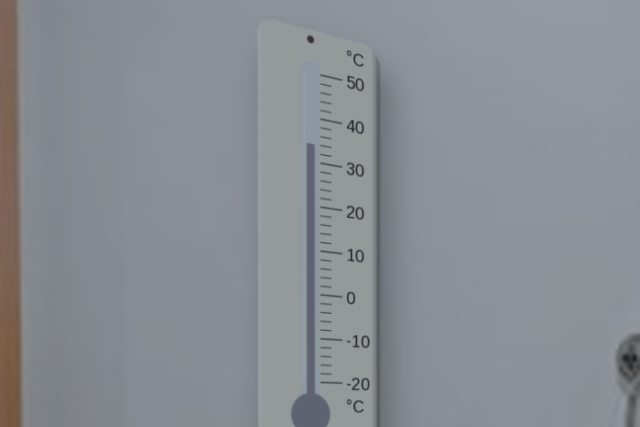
34 °C
